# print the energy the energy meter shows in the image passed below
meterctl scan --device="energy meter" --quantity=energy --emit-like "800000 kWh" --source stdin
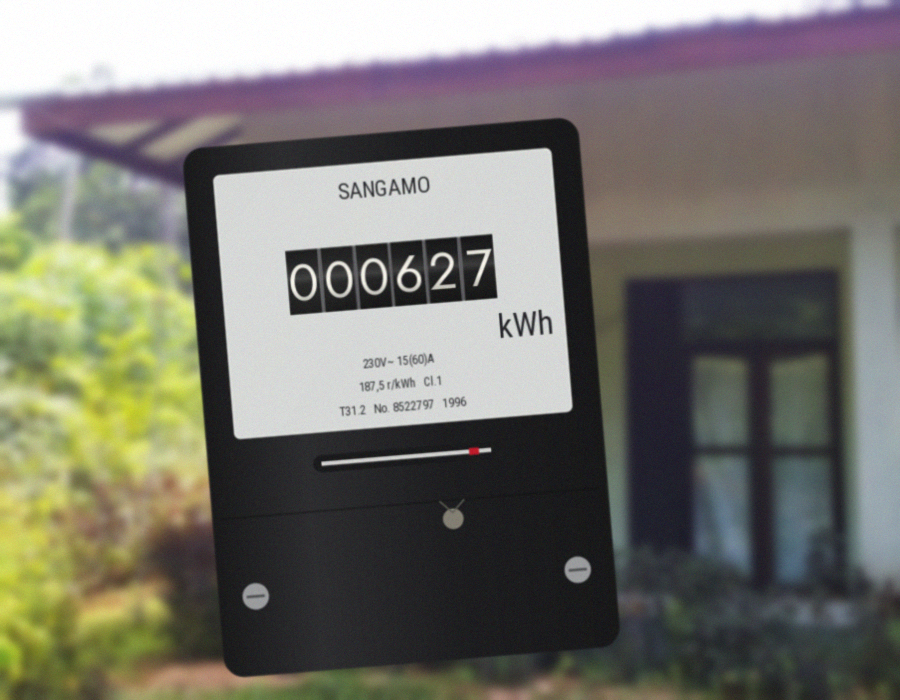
627 kWh
